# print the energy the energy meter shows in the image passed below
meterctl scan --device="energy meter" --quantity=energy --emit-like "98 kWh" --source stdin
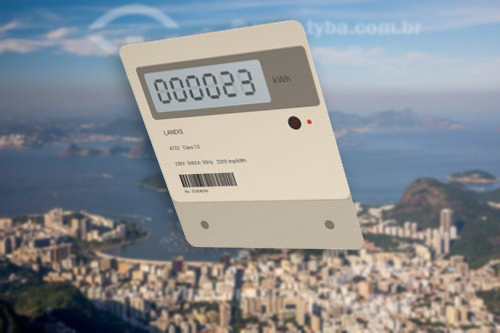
23 kWh
